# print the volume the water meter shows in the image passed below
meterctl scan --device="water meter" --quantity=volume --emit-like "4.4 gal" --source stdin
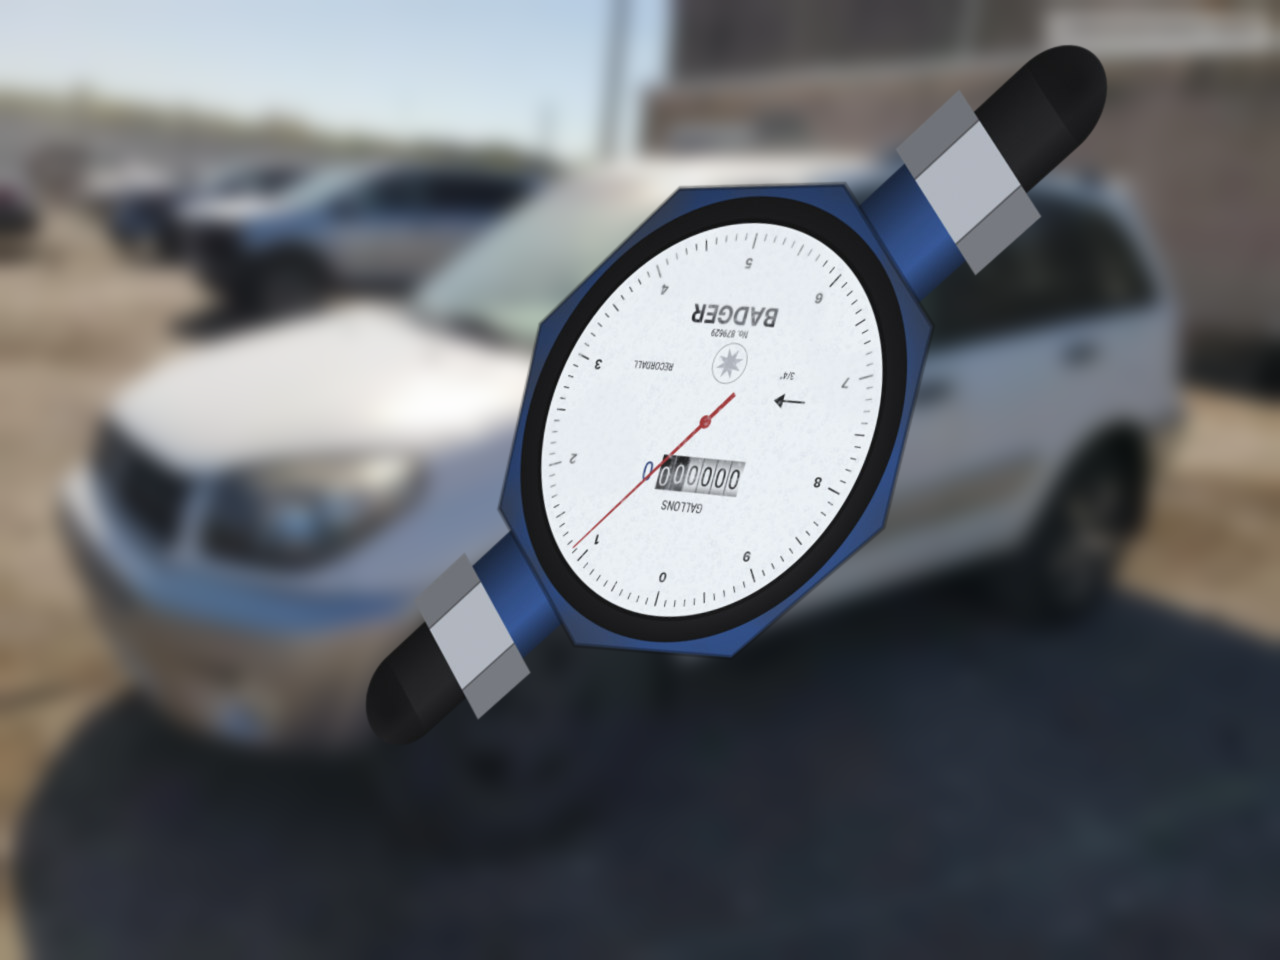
1.1 gal
